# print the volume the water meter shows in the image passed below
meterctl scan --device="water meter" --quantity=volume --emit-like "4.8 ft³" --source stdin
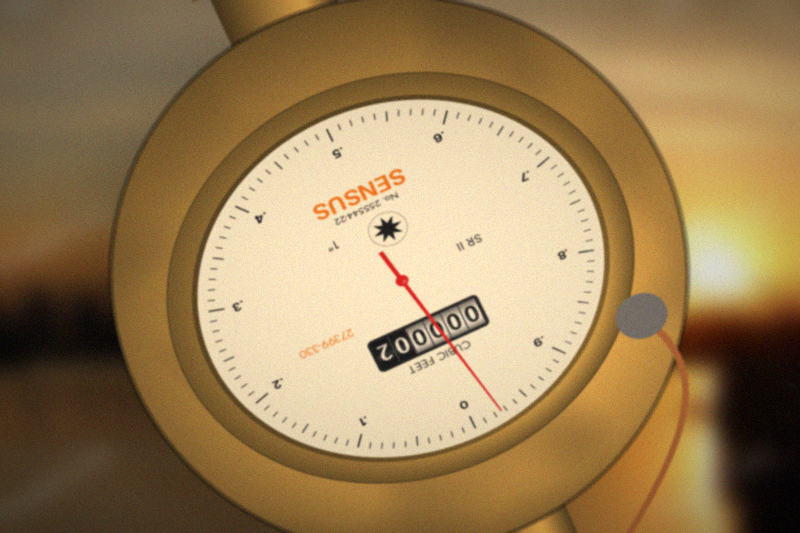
1.97 ft³
